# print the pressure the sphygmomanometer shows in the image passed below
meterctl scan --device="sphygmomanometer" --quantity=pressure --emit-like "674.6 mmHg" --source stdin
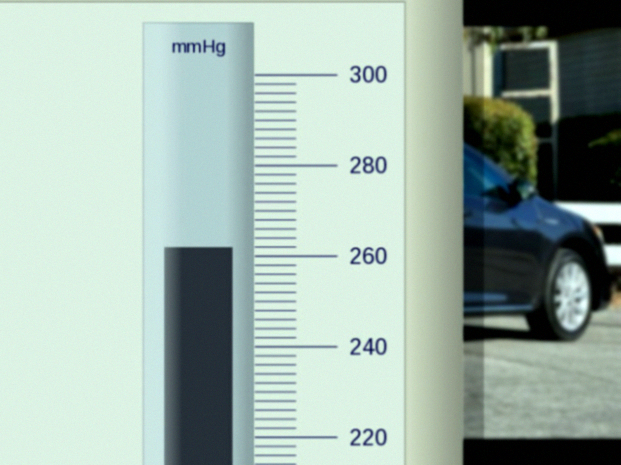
262 mmHg
